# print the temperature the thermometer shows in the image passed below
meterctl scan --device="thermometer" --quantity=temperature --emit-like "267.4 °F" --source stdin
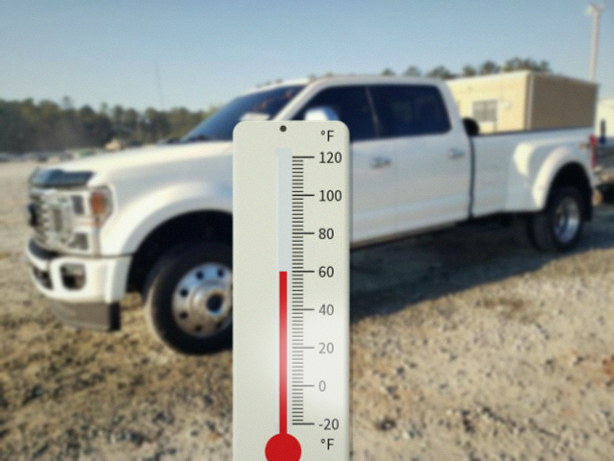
60 °F
